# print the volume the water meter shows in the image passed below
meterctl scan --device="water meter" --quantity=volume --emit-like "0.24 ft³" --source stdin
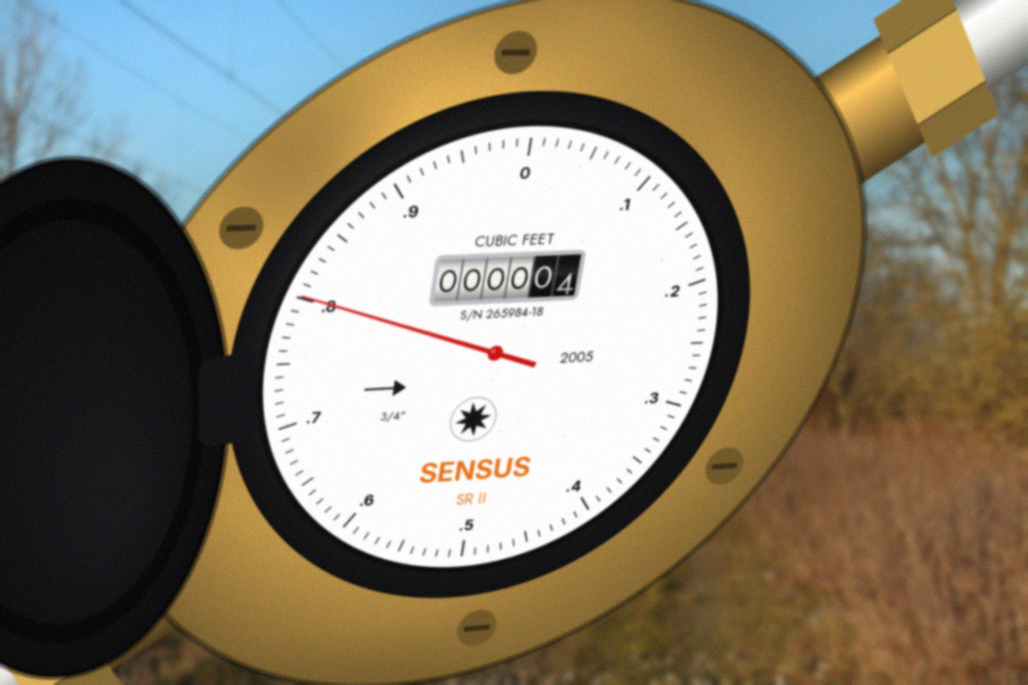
3.80 ft³
